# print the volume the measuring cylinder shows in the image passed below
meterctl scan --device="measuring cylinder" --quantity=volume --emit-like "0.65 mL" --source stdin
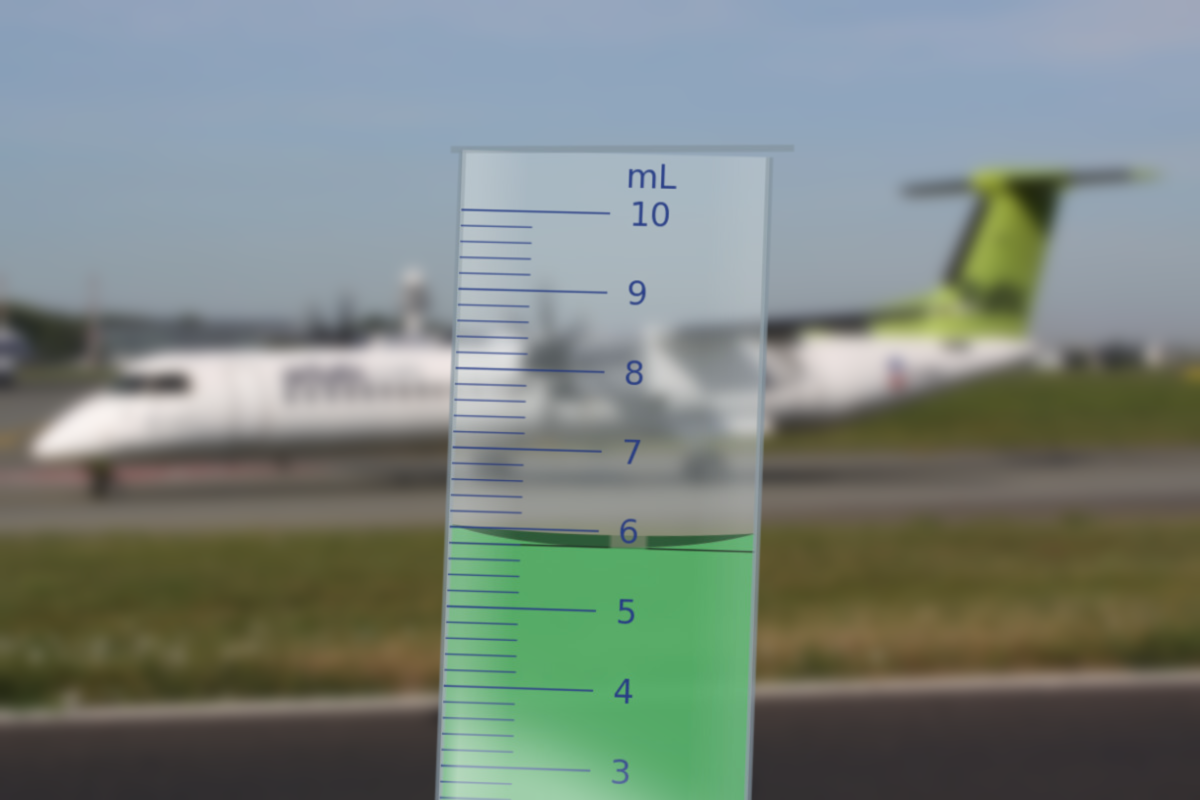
5.8 mL
